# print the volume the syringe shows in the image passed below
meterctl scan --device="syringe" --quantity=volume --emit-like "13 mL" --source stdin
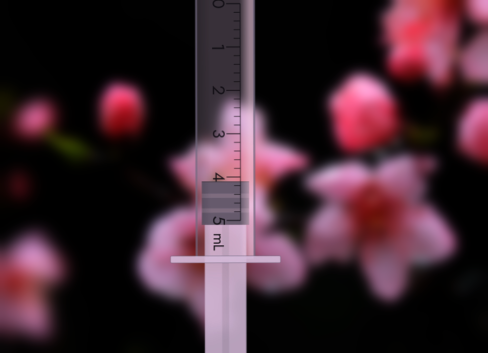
4.1 mL
